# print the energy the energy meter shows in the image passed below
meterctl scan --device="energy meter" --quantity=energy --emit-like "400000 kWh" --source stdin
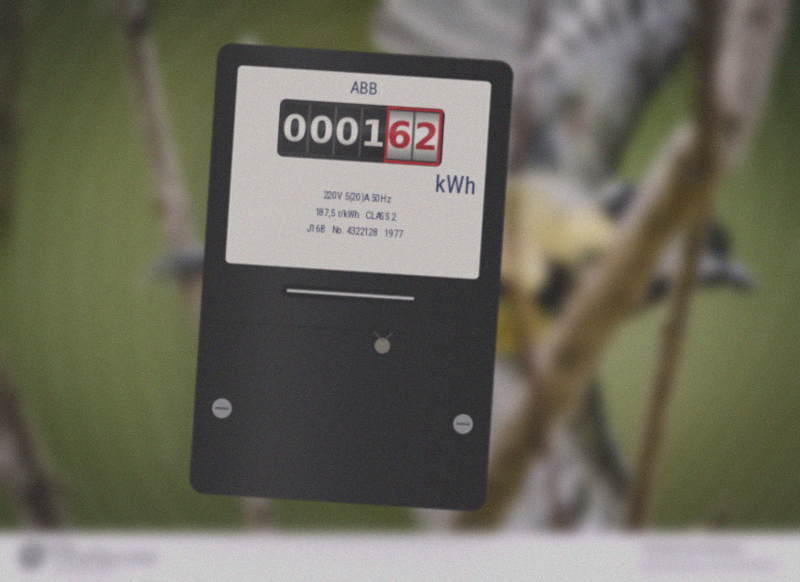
1.62 kWh
